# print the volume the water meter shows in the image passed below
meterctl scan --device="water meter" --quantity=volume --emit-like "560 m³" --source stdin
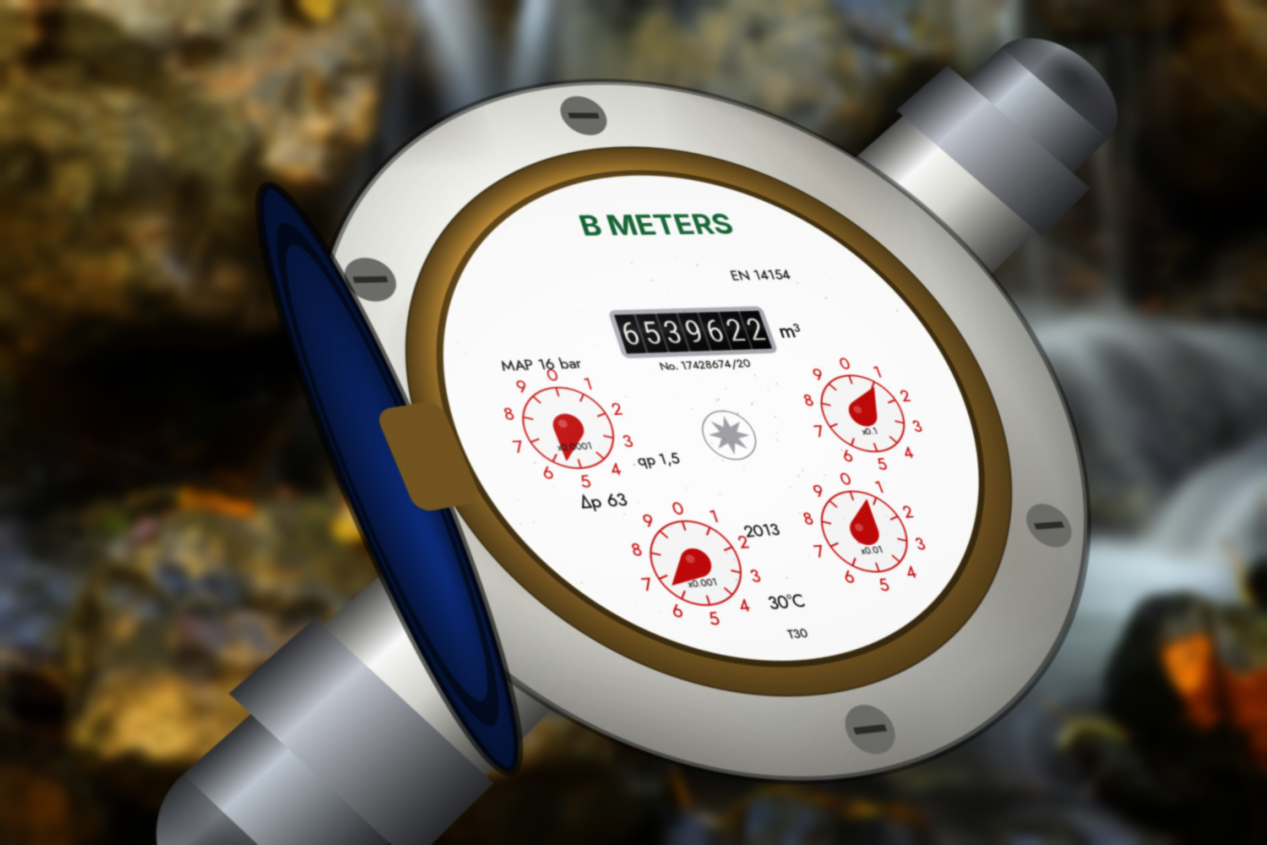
6539622.1065 m³
